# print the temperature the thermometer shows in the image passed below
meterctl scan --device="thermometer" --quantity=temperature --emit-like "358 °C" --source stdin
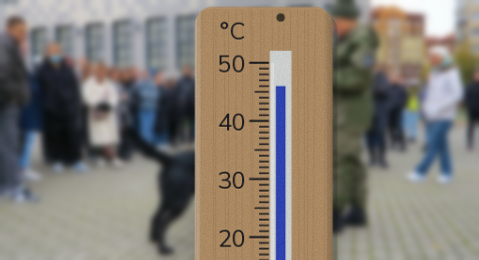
46 °C
